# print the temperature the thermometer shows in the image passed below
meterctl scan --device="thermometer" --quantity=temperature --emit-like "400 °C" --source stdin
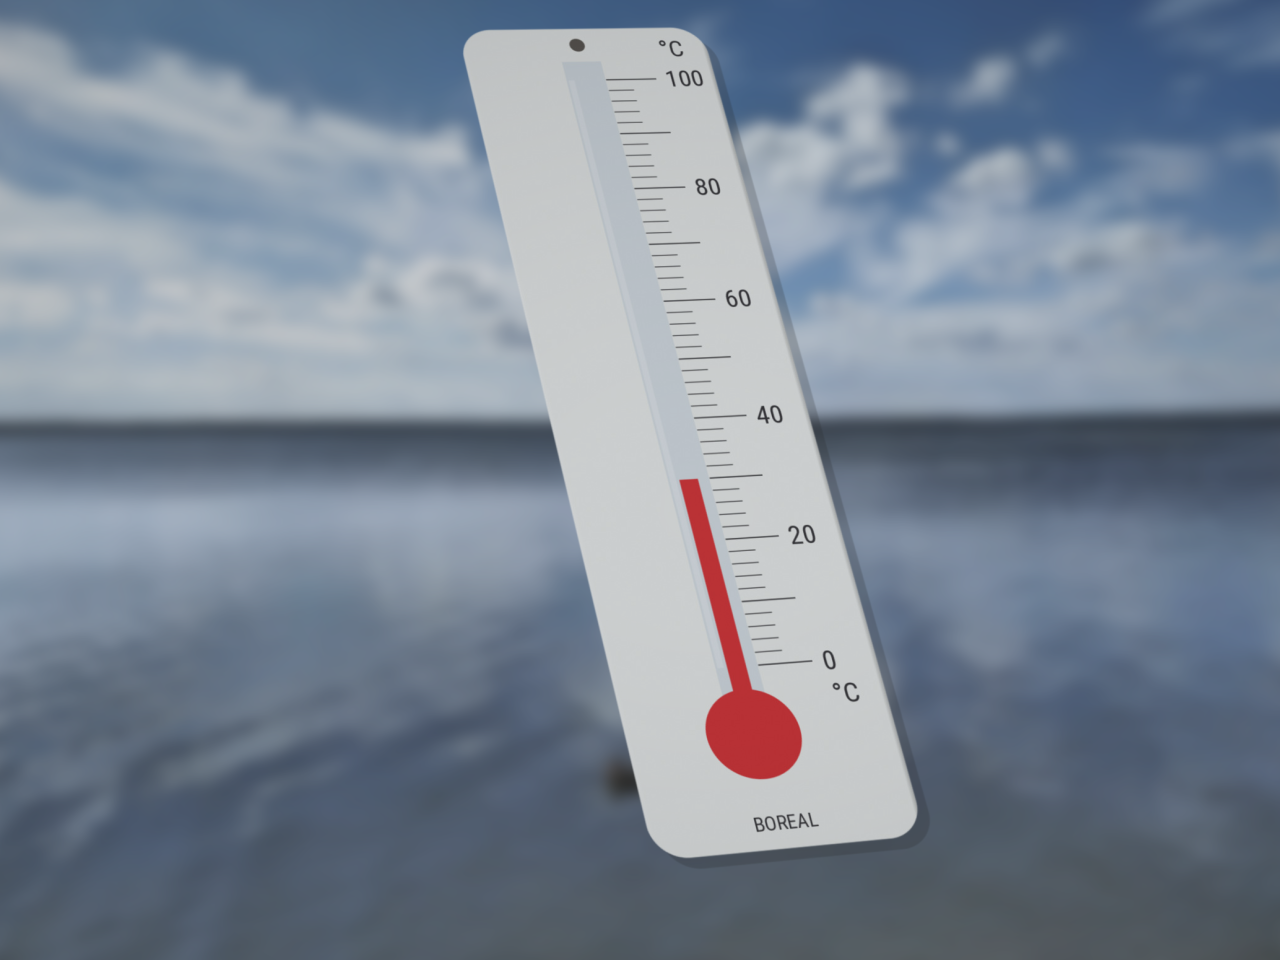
30 °C
